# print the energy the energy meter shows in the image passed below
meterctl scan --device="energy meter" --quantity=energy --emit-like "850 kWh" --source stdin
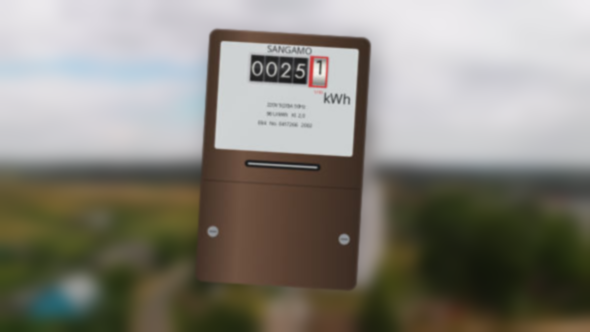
25.1 kWh
